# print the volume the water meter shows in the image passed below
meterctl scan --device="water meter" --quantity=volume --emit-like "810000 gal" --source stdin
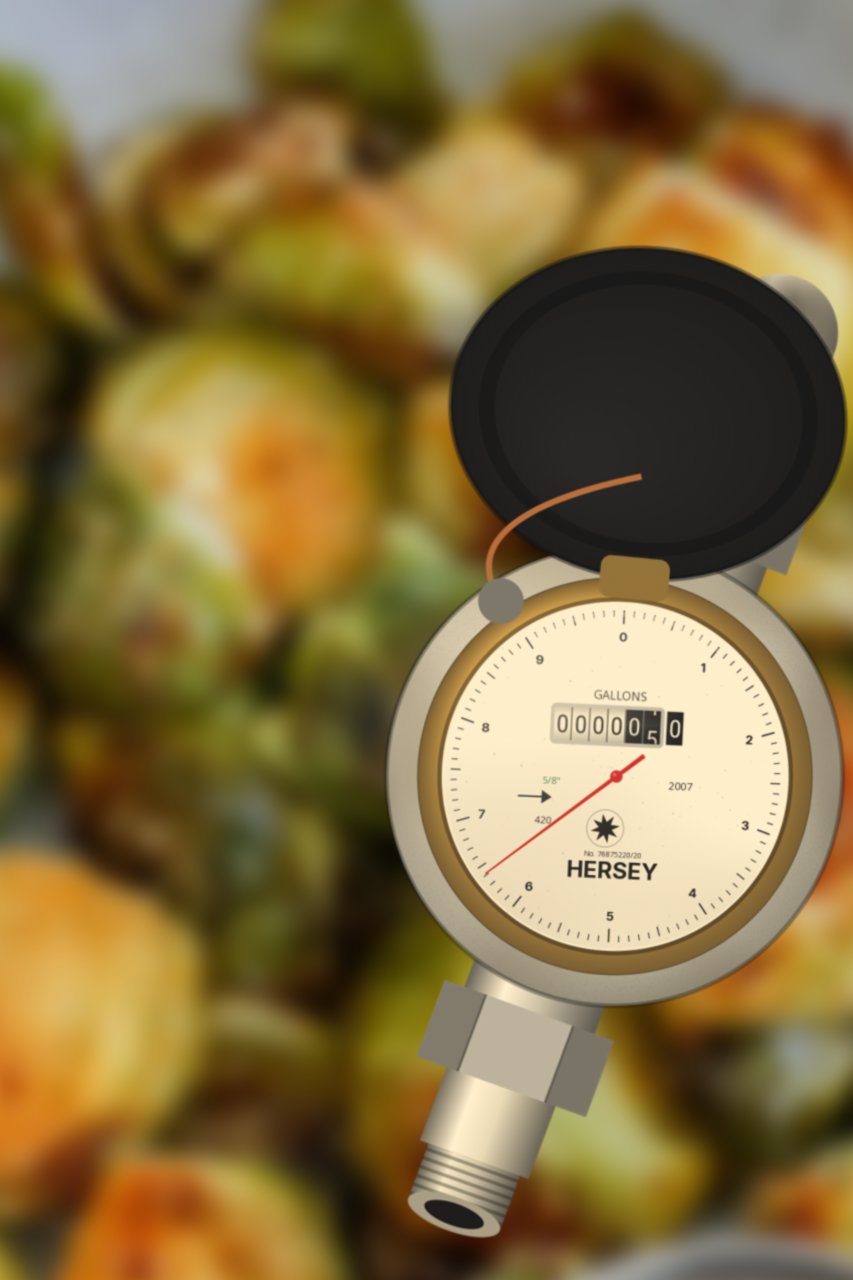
46.4 gal
